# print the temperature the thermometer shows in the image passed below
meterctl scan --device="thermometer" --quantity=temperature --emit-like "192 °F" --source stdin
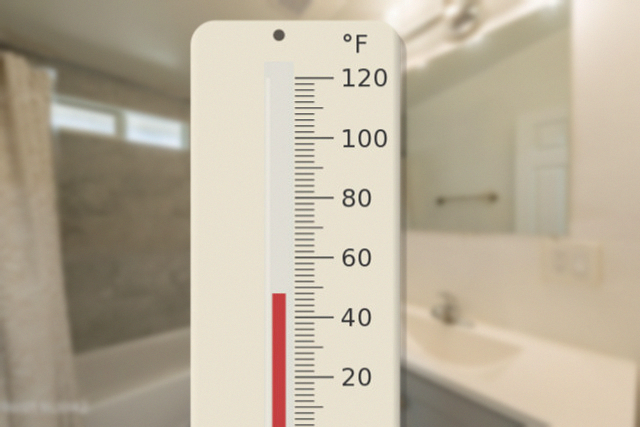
48 °F
